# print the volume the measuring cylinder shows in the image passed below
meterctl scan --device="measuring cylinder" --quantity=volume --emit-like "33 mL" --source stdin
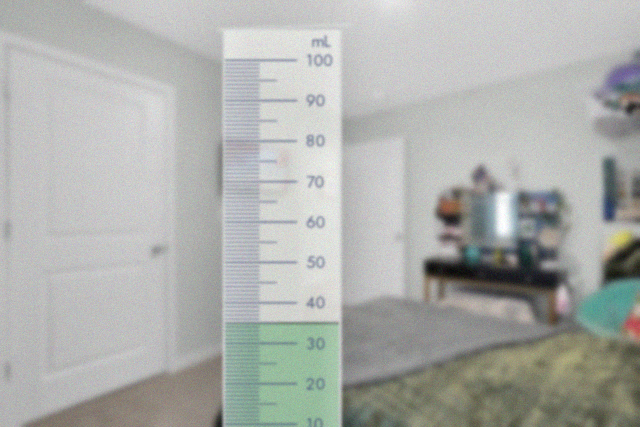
35 mL
